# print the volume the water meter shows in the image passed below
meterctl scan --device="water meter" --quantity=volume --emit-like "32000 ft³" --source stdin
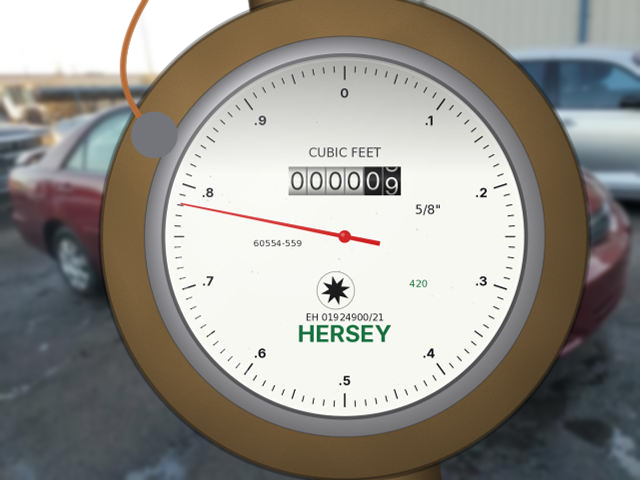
8.78 ft³
